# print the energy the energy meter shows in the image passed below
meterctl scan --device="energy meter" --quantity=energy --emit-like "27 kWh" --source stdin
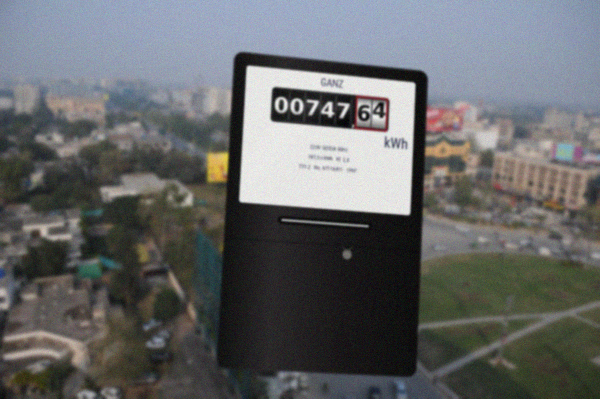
747.64 kWh
